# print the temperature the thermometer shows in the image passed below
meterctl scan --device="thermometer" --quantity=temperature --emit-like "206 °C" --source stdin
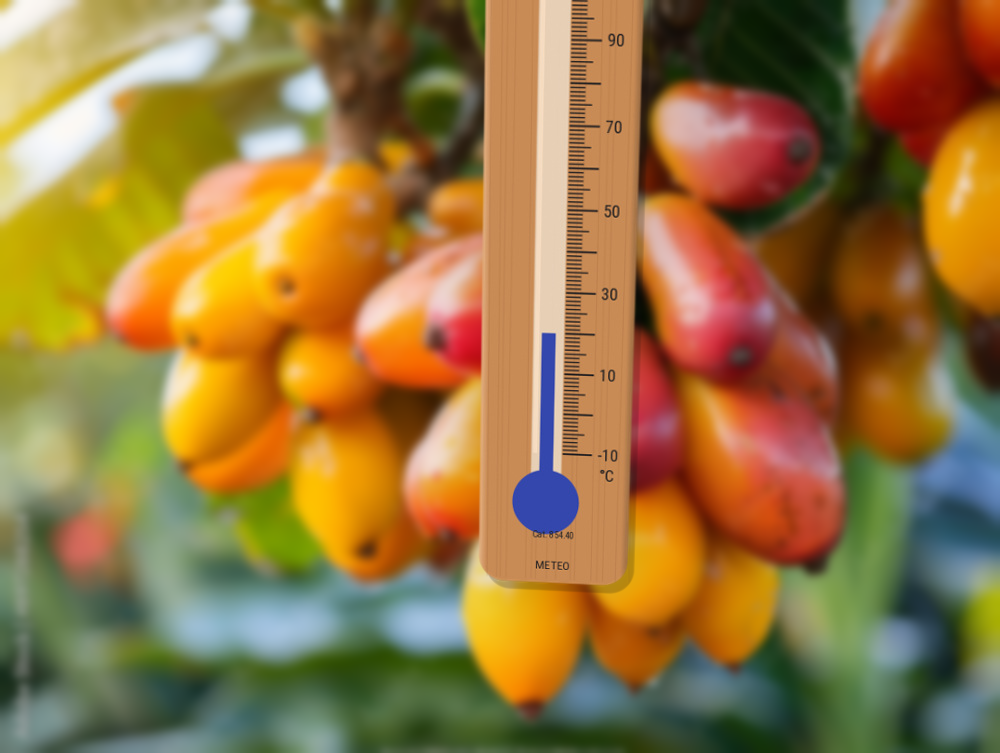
20 °C
